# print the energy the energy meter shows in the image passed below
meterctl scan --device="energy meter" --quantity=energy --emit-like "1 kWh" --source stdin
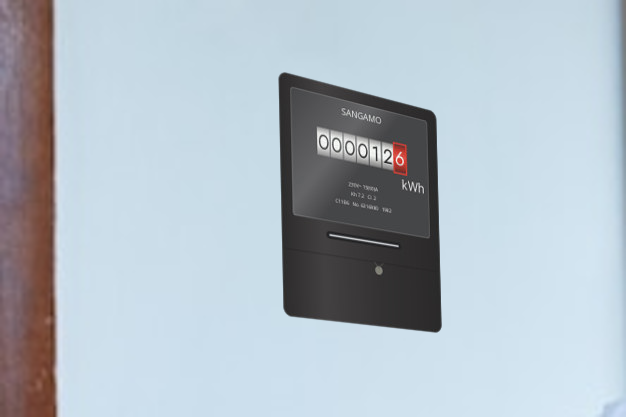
12.6 kWh
